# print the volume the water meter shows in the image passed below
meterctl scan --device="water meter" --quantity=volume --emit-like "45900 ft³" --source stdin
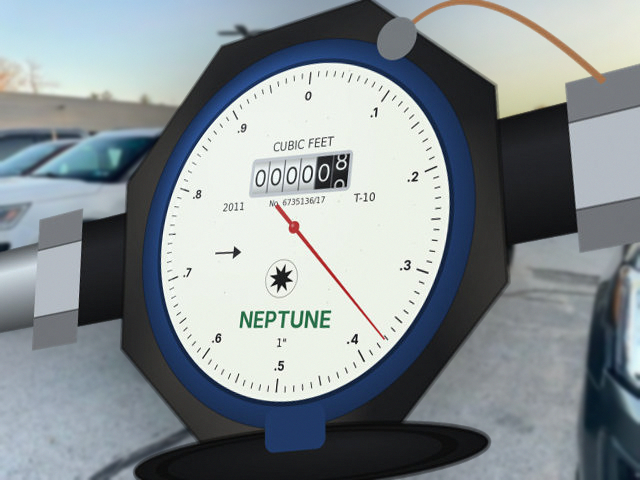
8.37 ft³
